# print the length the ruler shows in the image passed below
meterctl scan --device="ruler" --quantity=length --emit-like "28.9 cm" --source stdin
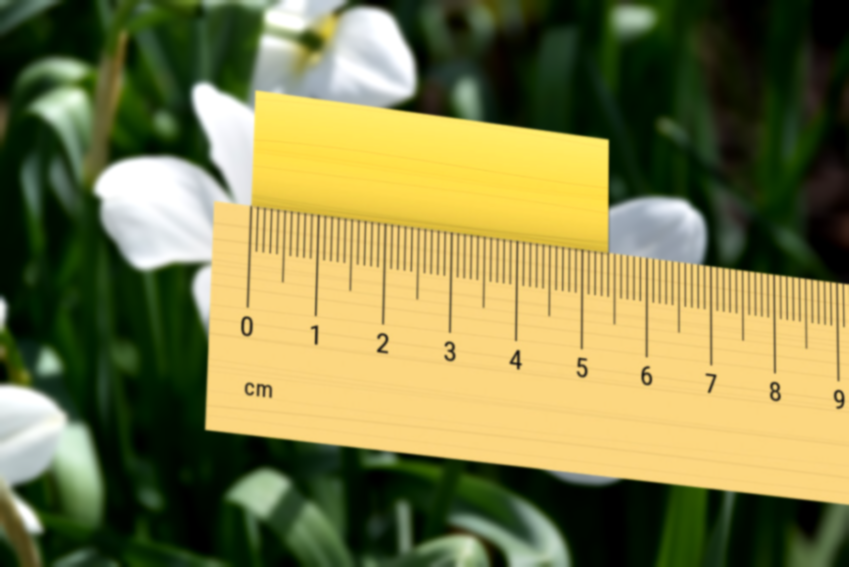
5.4 cm
